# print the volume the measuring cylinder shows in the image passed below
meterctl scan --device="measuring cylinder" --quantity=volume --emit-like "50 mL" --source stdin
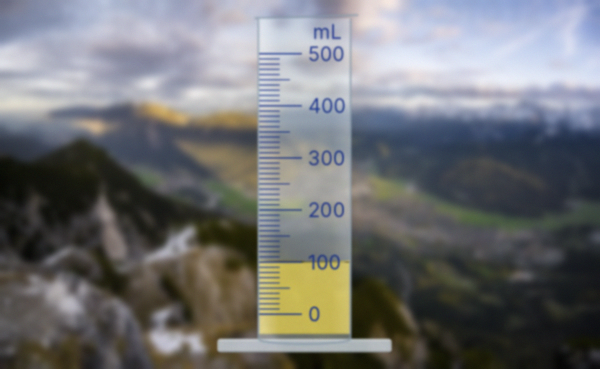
100 mL
